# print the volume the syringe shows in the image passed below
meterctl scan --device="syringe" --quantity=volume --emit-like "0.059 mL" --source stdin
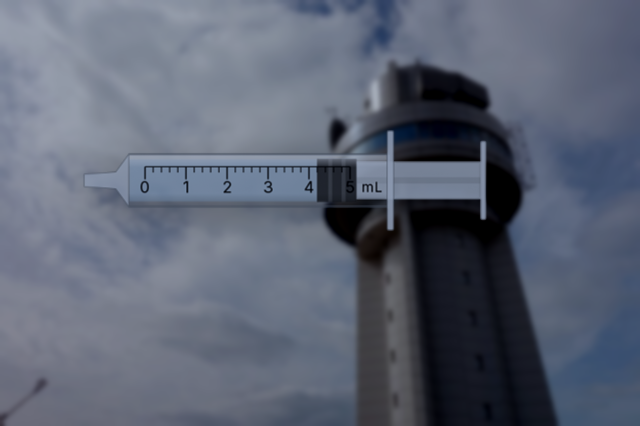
4.2 mL
